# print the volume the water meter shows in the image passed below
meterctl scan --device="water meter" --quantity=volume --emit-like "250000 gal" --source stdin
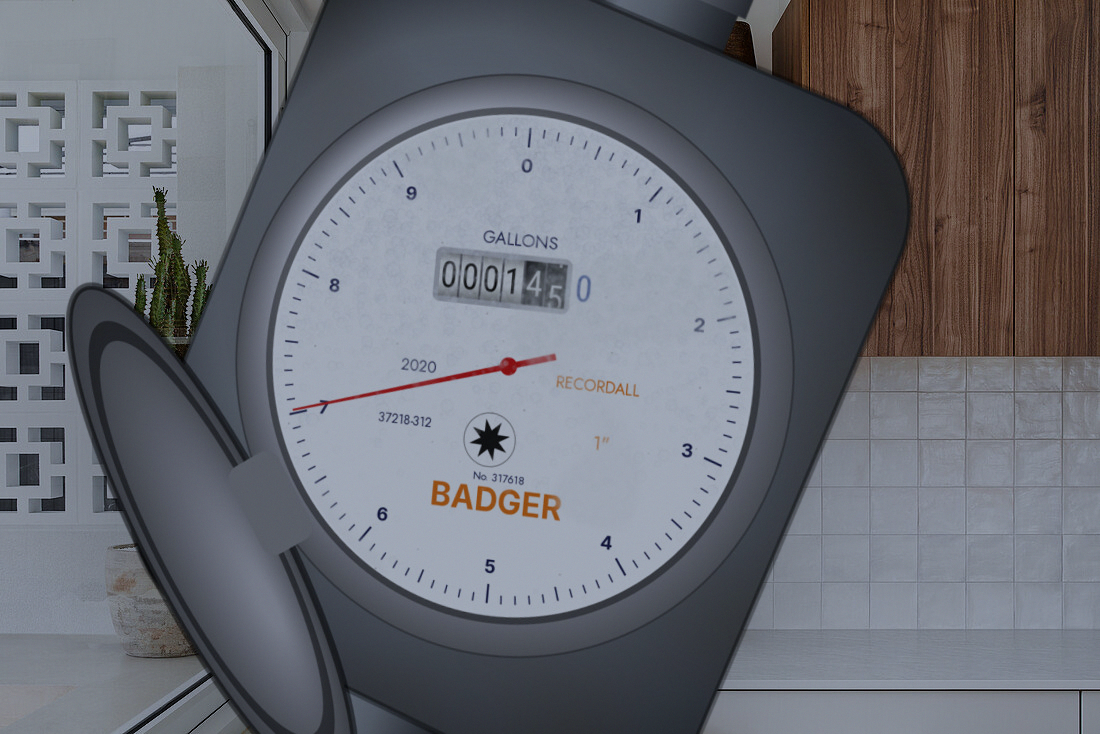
1447.0 gal
